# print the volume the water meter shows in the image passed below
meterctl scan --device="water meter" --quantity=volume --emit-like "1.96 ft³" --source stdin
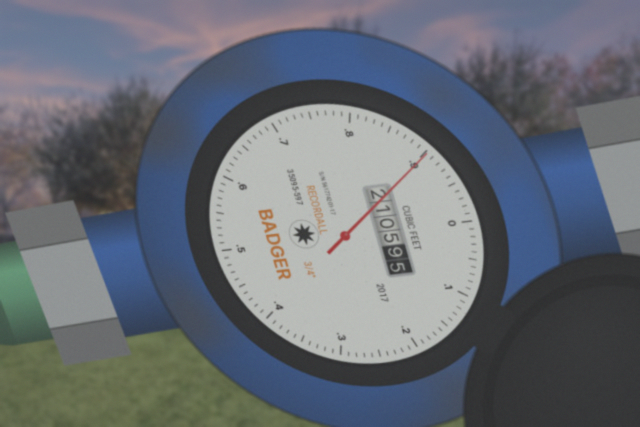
210594.90 ft³
